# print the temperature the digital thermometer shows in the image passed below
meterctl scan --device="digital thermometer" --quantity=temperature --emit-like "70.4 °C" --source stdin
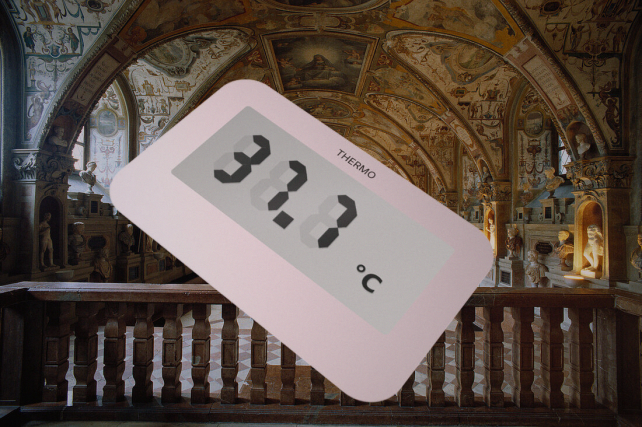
37.7 °C
